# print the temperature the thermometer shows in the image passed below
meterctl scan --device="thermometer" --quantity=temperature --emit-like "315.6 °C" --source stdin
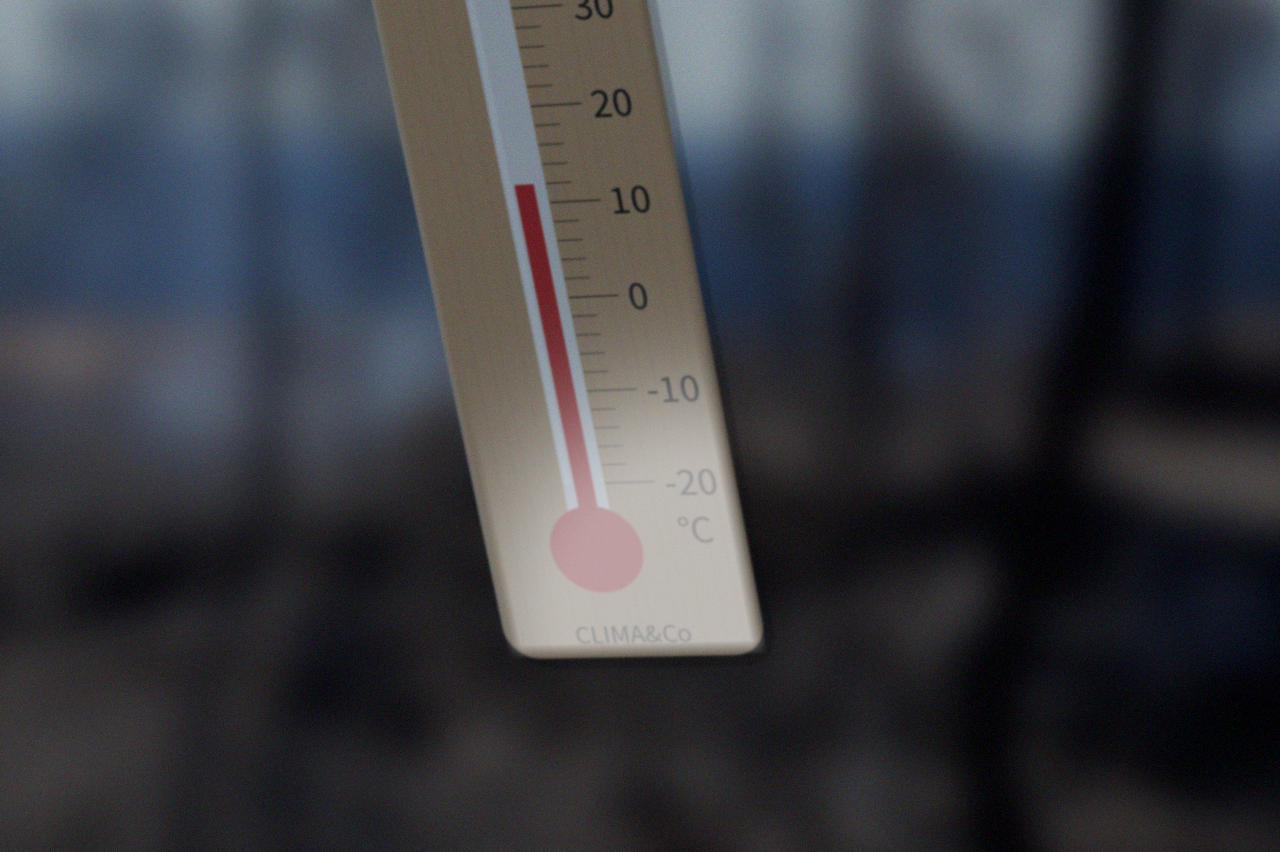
12 °C
